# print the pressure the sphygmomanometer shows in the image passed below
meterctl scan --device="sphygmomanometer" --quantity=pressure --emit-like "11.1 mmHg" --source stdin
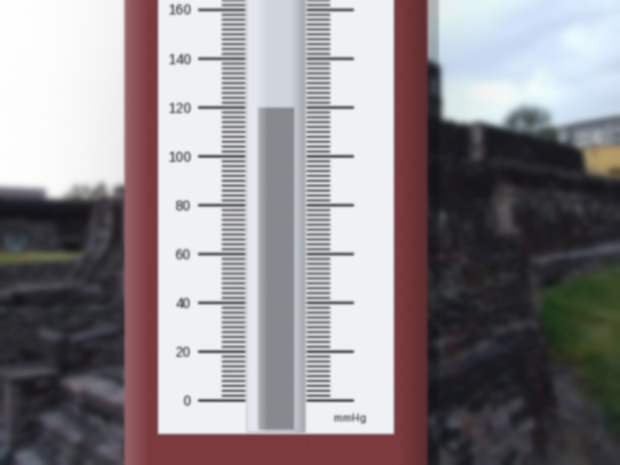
120 mmHg
